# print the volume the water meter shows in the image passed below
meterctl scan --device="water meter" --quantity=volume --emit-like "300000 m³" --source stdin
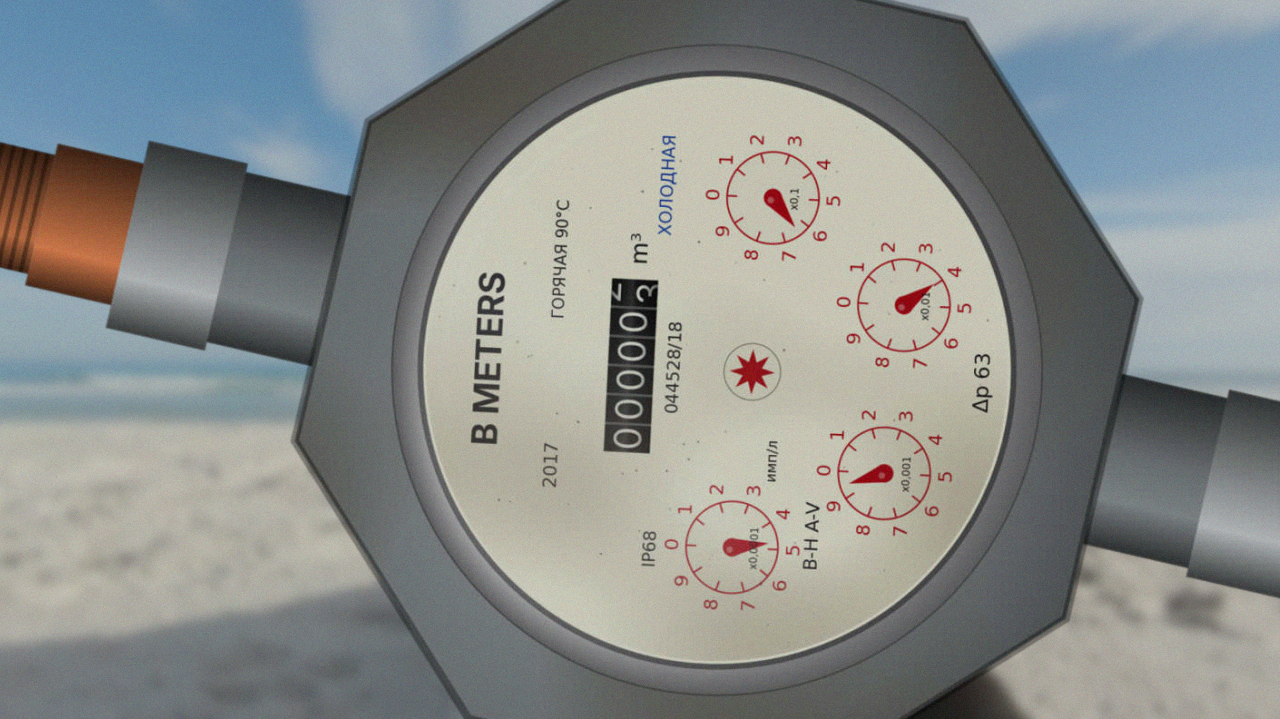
2.6394 m³
